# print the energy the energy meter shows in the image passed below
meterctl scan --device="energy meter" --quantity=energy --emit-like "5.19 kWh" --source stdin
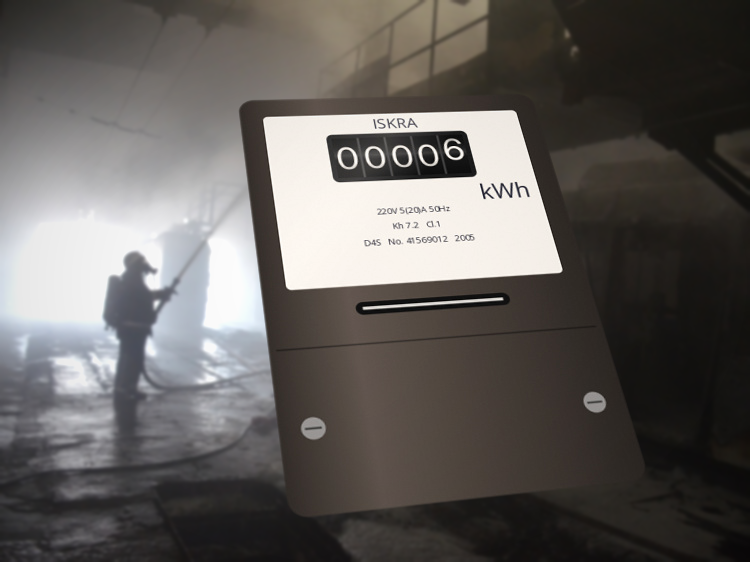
6 kWh
